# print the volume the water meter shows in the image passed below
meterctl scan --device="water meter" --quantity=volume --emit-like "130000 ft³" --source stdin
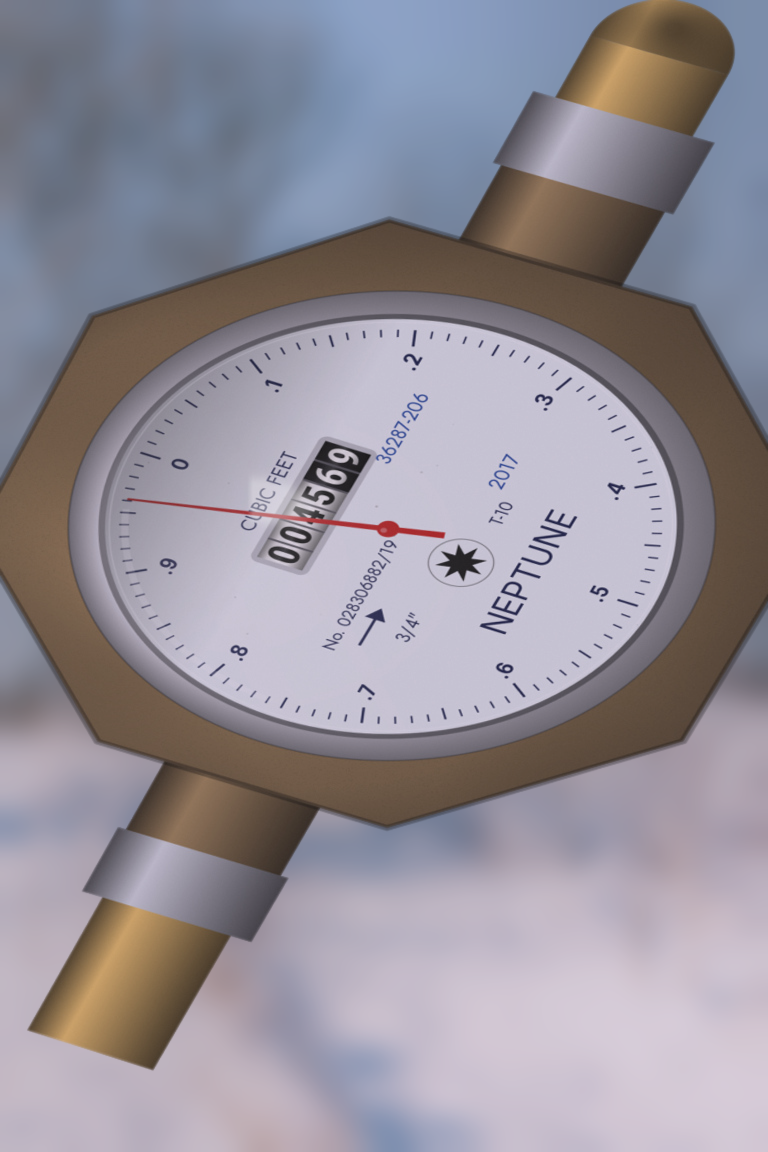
4568.96 ft³
